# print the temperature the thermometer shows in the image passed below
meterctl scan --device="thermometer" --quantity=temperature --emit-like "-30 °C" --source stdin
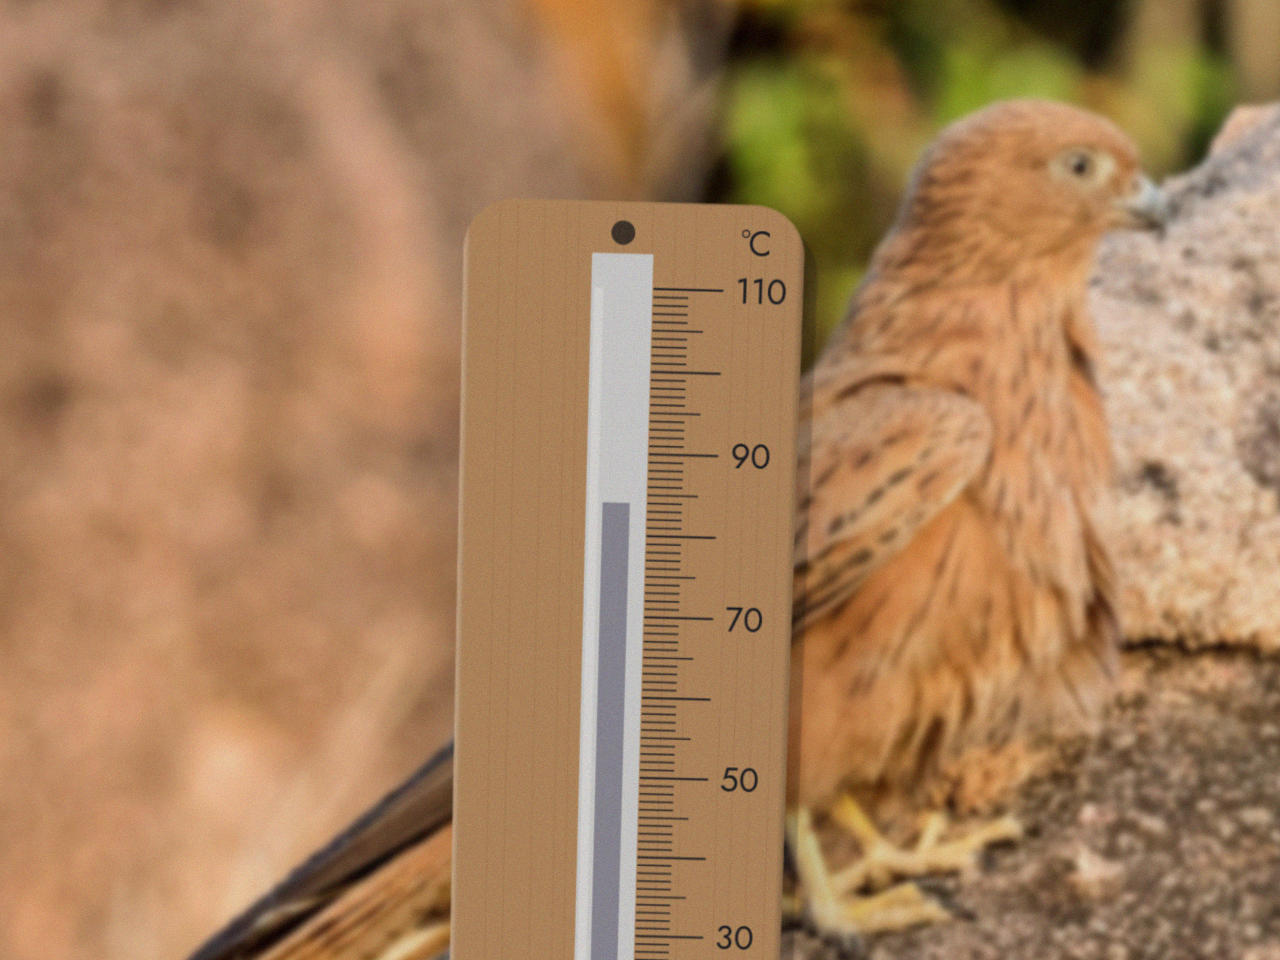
84 °C
